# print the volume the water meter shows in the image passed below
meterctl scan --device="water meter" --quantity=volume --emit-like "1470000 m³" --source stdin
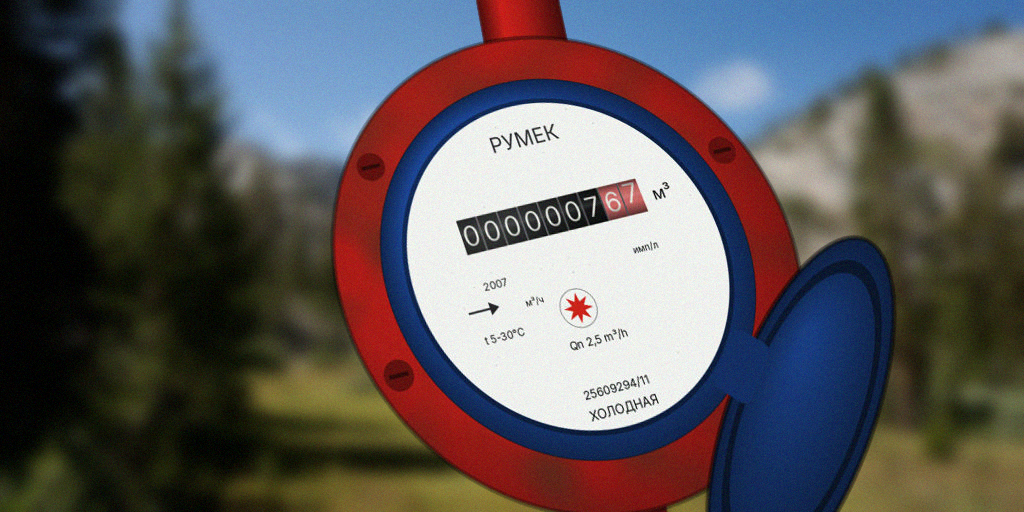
7.67 m³
